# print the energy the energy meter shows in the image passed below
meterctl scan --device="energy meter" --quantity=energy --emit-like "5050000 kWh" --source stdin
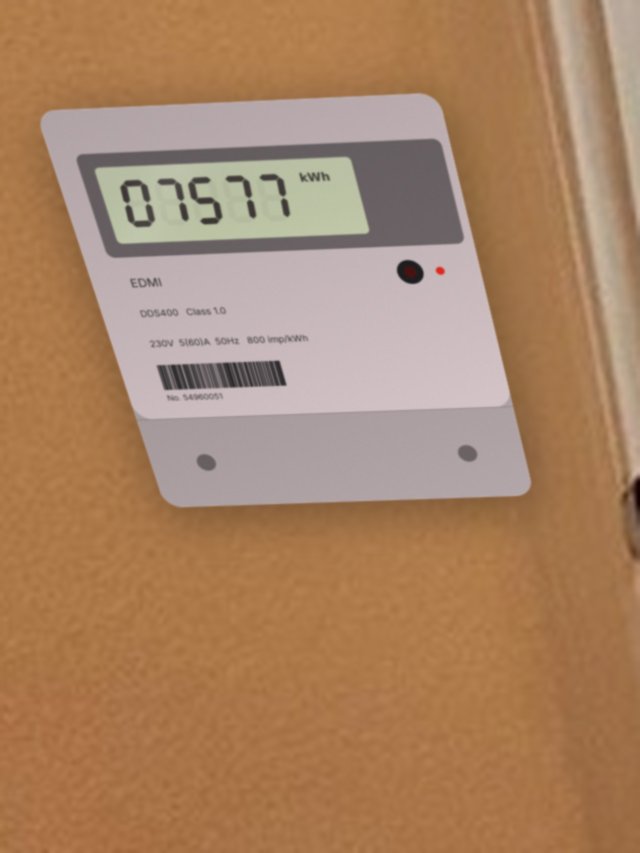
7577 kWh
